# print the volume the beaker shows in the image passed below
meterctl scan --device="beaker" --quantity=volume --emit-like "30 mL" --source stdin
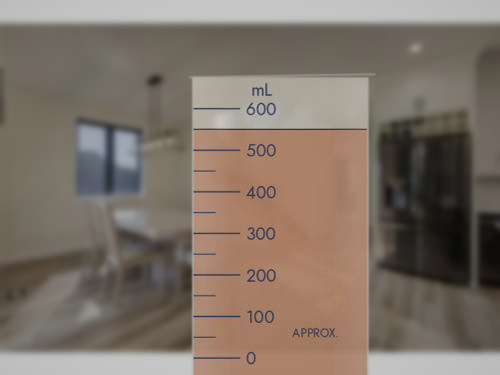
550 mL
